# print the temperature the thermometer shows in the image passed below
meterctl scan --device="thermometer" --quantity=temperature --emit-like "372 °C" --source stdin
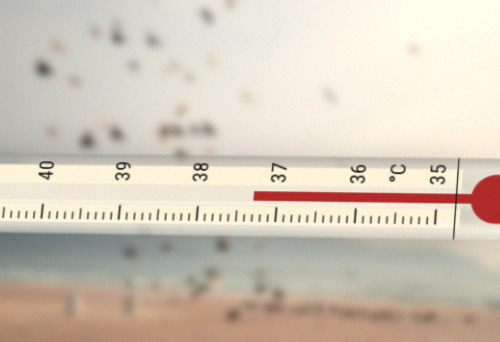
37.3 °C
